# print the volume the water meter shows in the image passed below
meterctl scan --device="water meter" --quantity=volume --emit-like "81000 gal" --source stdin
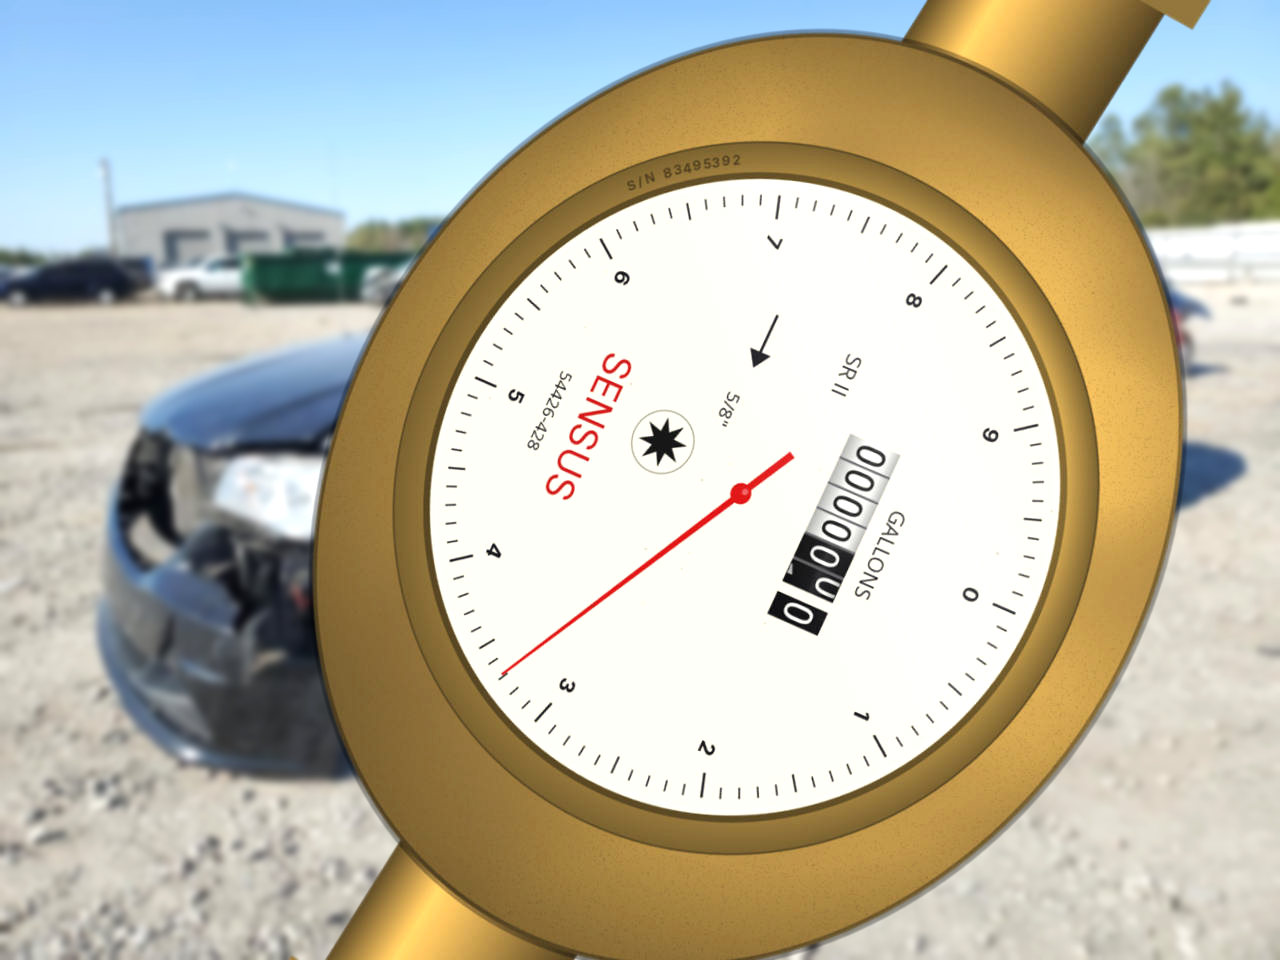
3.3 gal
